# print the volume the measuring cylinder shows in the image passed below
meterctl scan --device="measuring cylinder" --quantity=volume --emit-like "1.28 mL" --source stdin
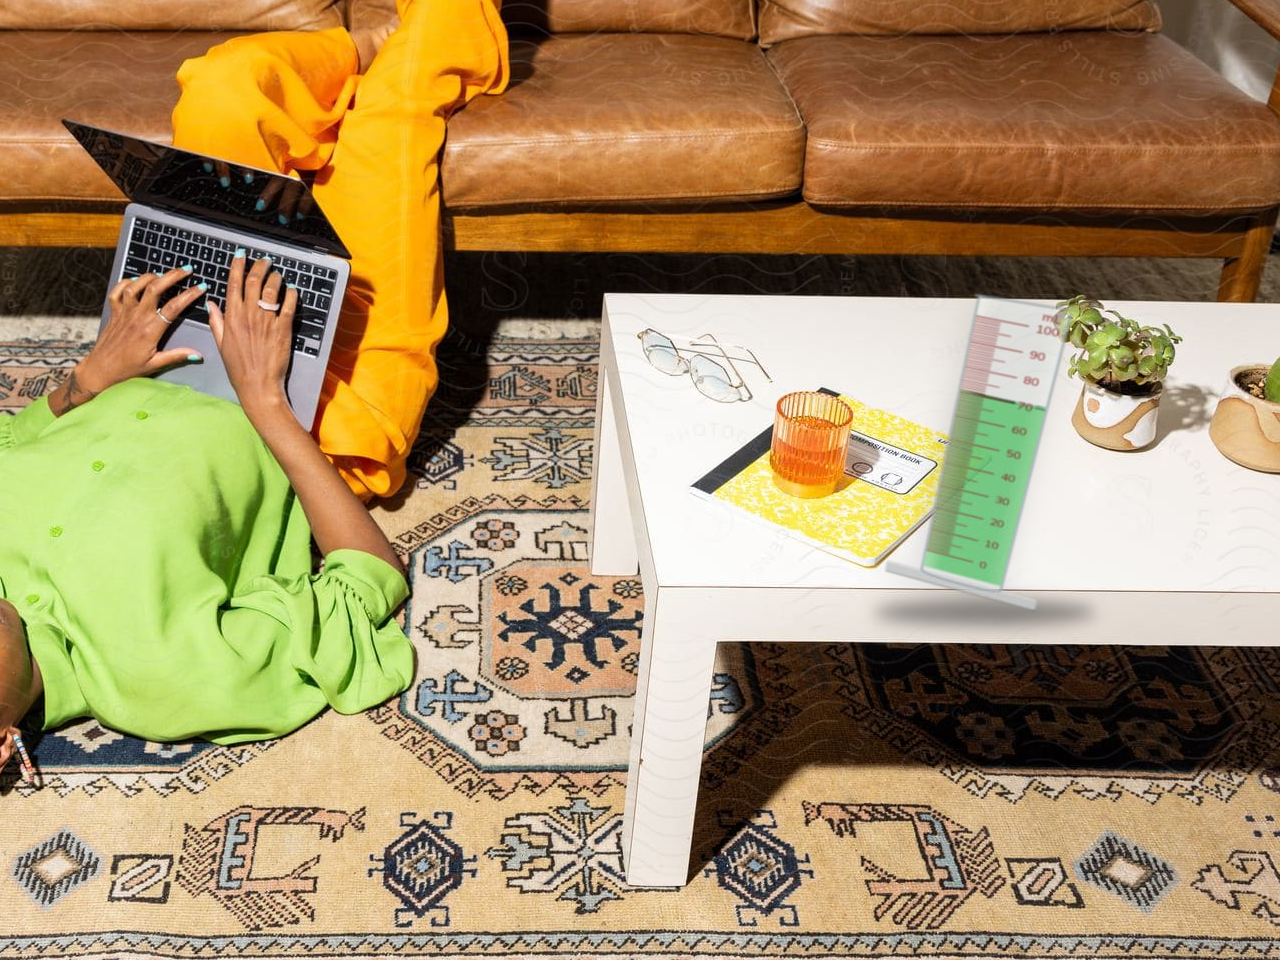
70 mL
